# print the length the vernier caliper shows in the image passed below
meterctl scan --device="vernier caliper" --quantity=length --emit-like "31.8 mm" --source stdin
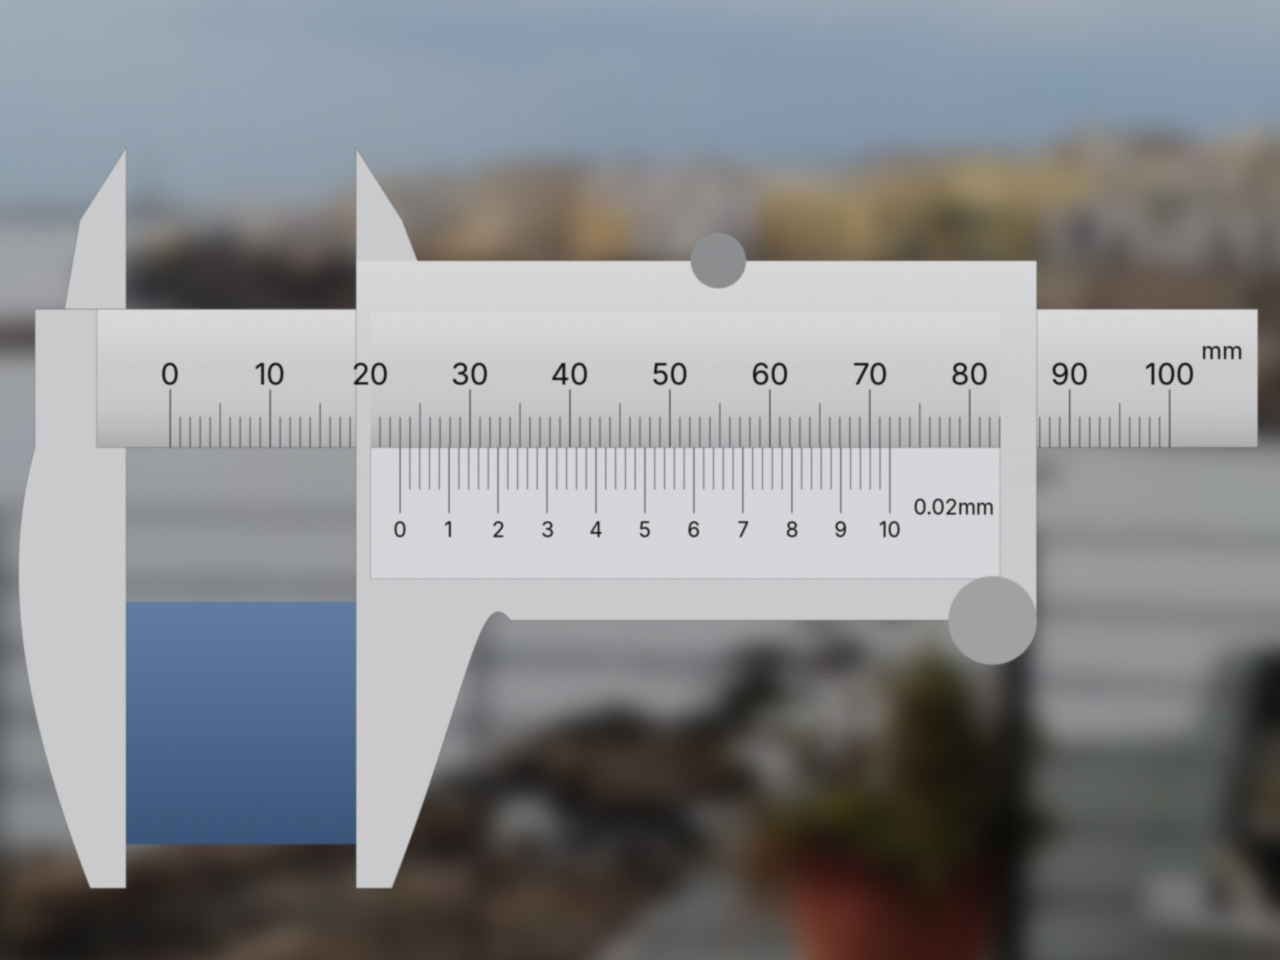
23.0 mm
